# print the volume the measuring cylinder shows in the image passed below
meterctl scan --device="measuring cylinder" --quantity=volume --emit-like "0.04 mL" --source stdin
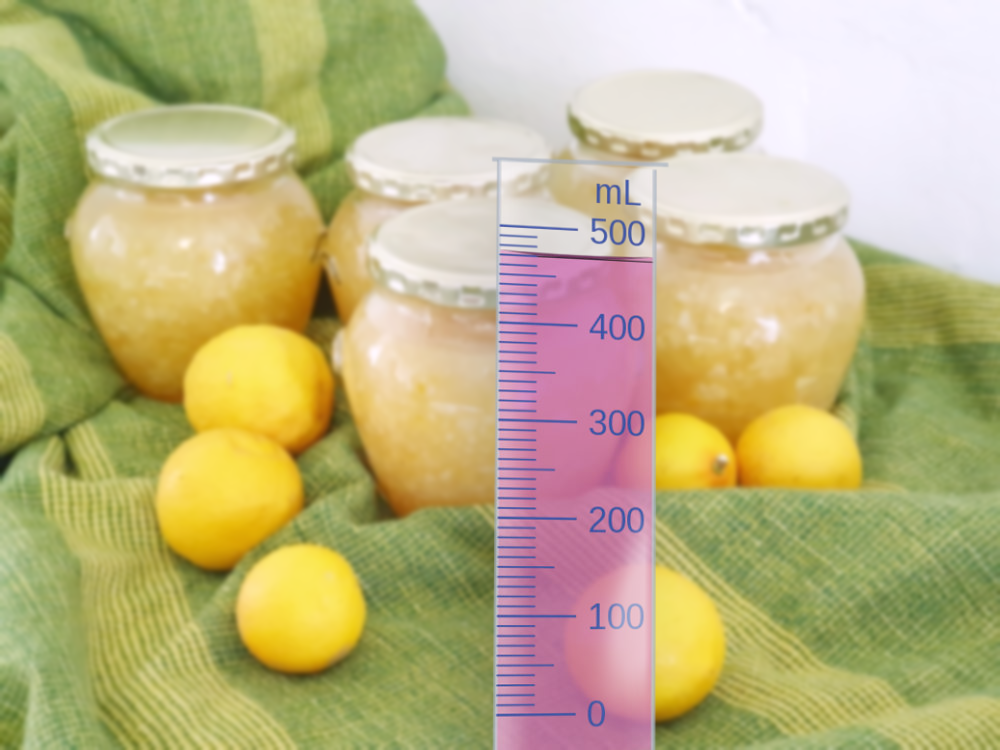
470 mL
